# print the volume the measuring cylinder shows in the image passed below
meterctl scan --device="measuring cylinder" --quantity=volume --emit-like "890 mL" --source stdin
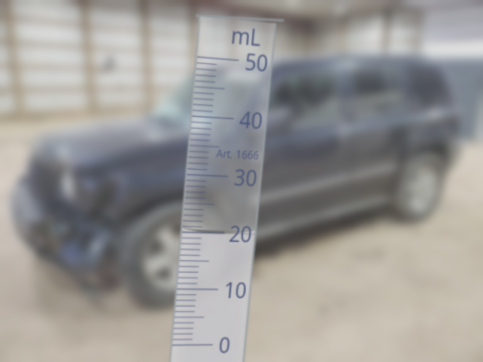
20 mL
